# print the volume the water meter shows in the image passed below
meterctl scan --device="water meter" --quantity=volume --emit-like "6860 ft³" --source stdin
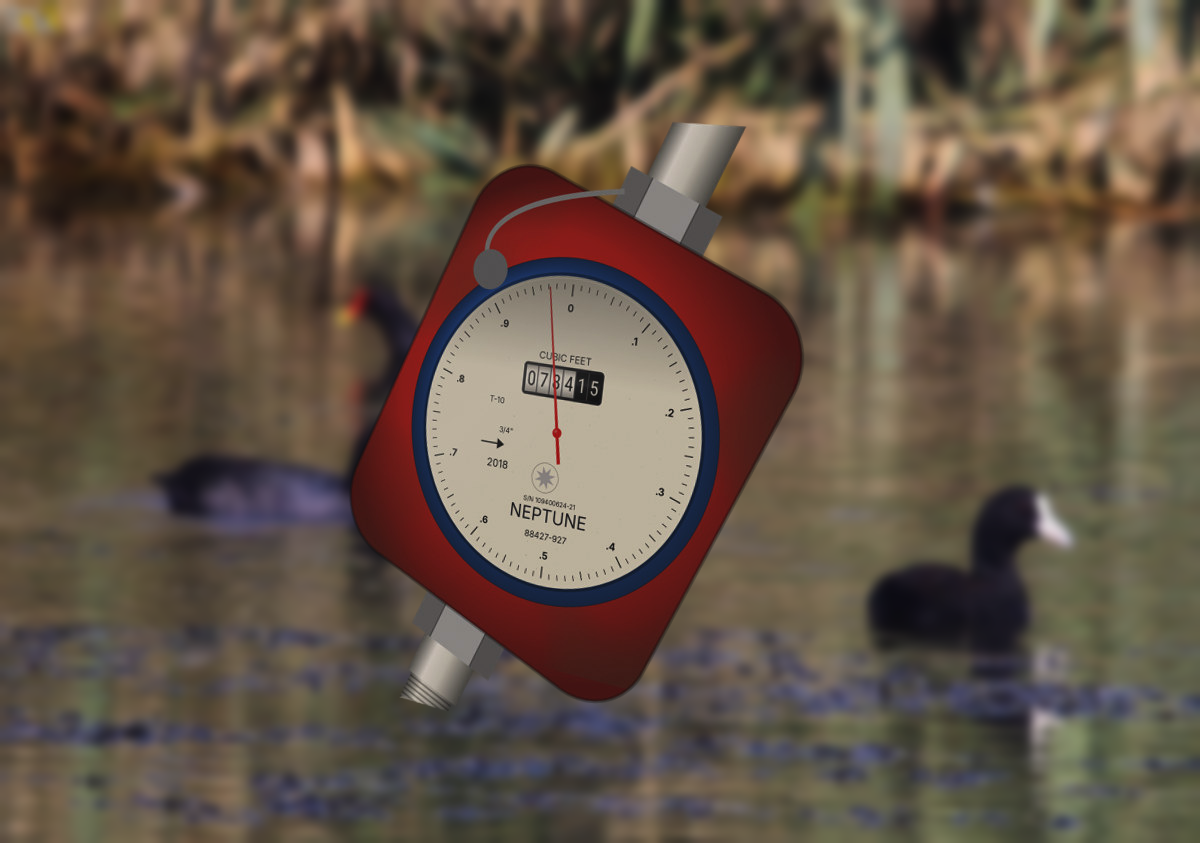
78414.97 ft³
